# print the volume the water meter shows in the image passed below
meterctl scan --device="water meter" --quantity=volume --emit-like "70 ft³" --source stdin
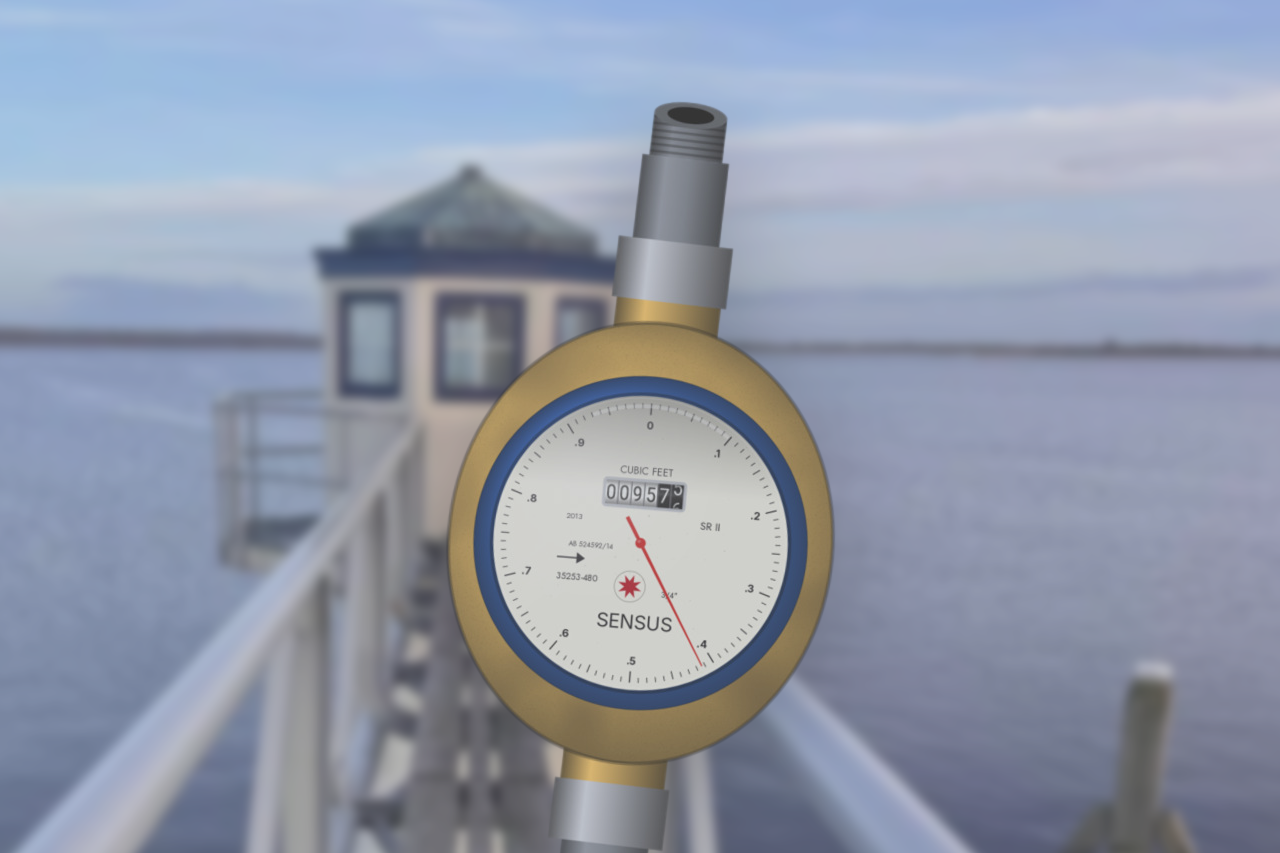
9575.41 ft³
